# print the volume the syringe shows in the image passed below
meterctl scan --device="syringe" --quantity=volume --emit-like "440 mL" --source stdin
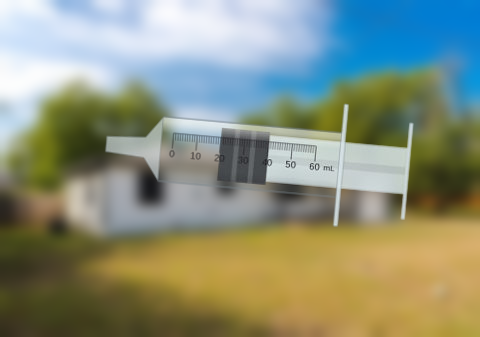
20 mL
